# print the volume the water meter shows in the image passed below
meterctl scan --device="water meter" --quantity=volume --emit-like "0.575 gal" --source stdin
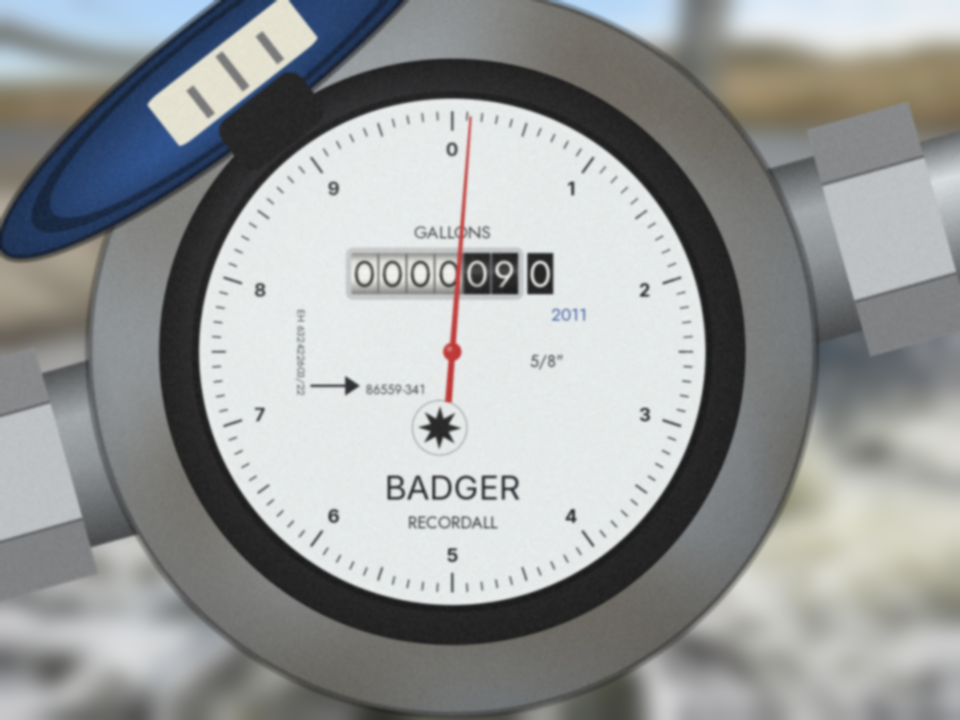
90.1 gal
